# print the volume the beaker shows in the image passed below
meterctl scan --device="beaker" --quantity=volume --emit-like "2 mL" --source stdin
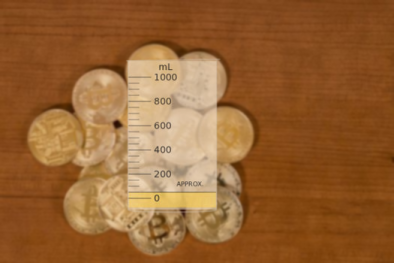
50 mL
